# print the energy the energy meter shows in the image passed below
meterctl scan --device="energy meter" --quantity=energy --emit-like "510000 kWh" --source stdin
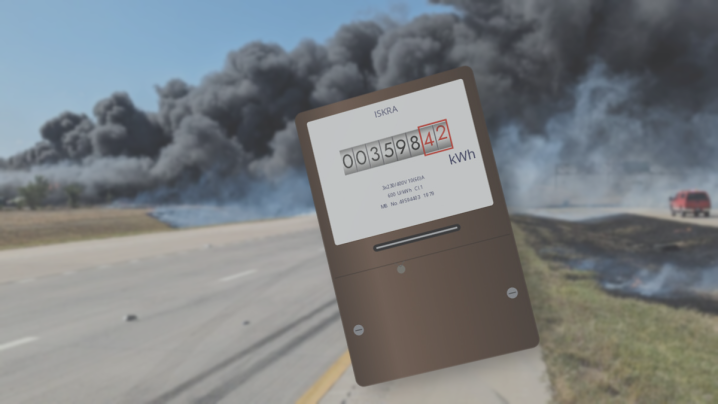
3598.42 kWh
